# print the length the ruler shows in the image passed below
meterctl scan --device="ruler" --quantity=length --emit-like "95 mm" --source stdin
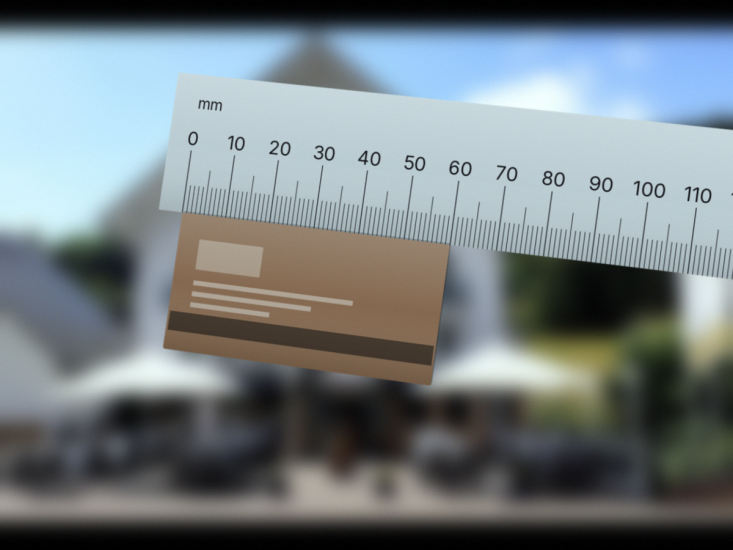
60 mm
